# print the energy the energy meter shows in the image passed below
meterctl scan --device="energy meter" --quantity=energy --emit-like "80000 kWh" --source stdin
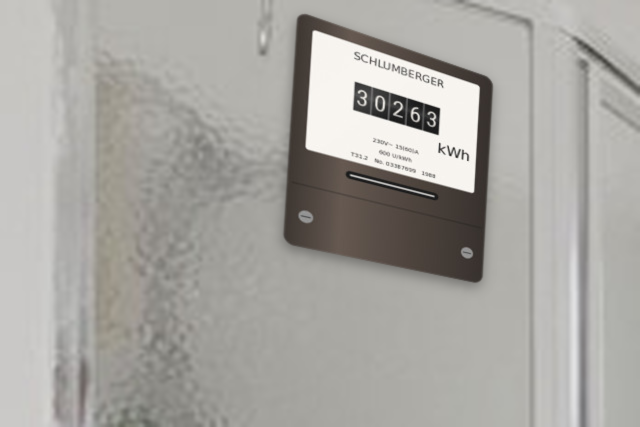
30263 kWh
